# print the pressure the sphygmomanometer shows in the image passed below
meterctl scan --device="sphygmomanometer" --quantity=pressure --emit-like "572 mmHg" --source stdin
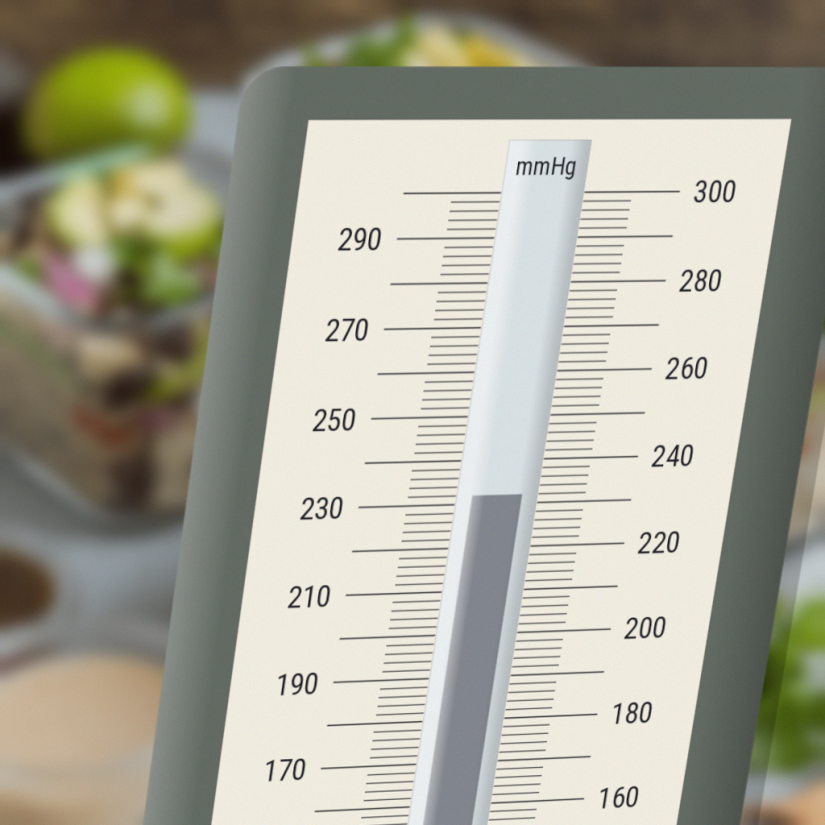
232 mmHg
